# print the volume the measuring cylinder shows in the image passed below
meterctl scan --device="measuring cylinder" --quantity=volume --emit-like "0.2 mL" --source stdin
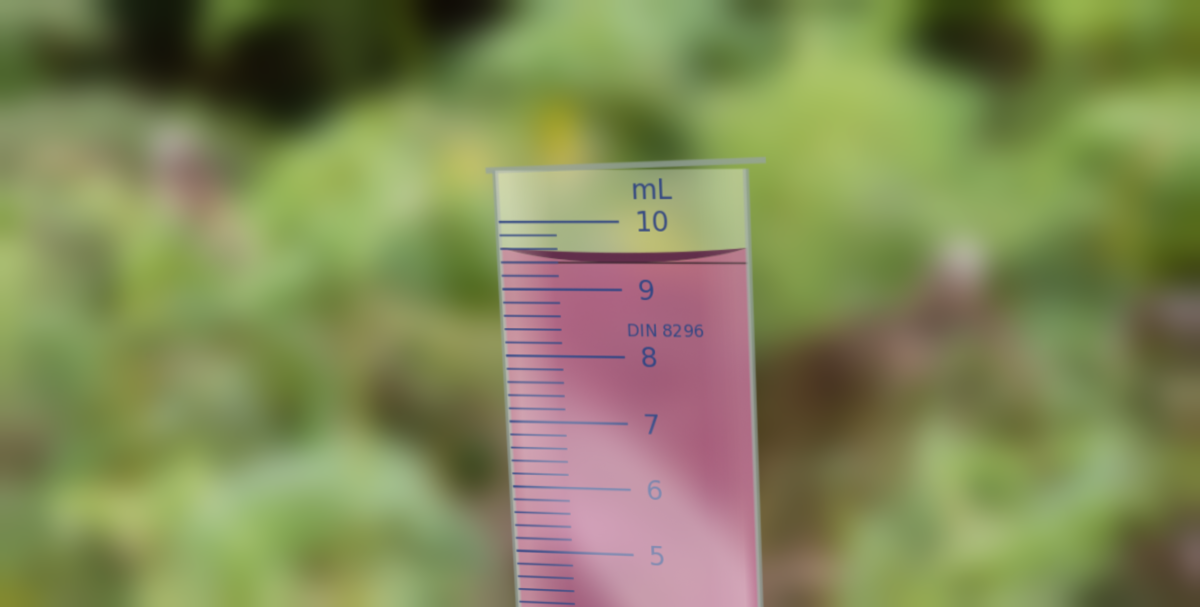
9.4 mL
